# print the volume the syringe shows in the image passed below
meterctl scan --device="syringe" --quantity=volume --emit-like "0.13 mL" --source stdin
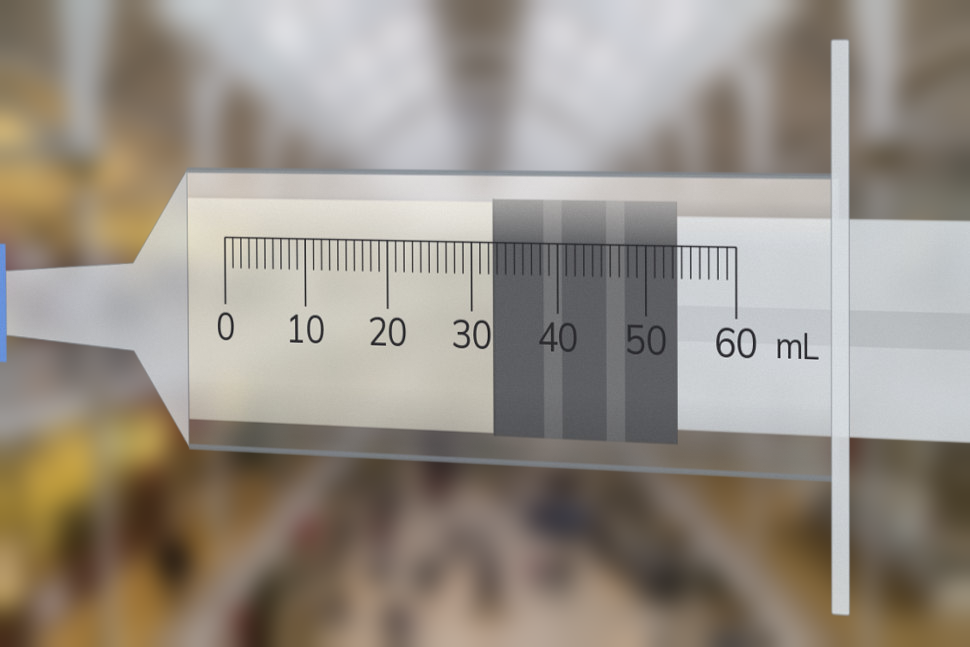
32.5 mL
